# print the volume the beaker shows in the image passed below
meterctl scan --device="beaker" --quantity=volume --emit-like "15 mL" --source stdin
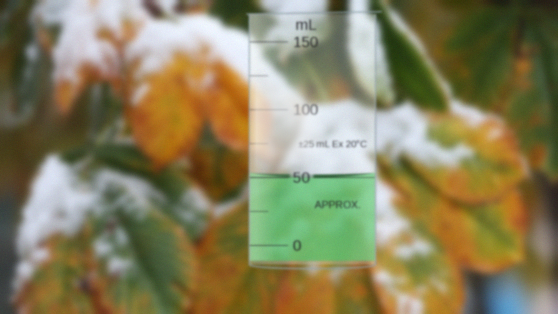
50 mL
